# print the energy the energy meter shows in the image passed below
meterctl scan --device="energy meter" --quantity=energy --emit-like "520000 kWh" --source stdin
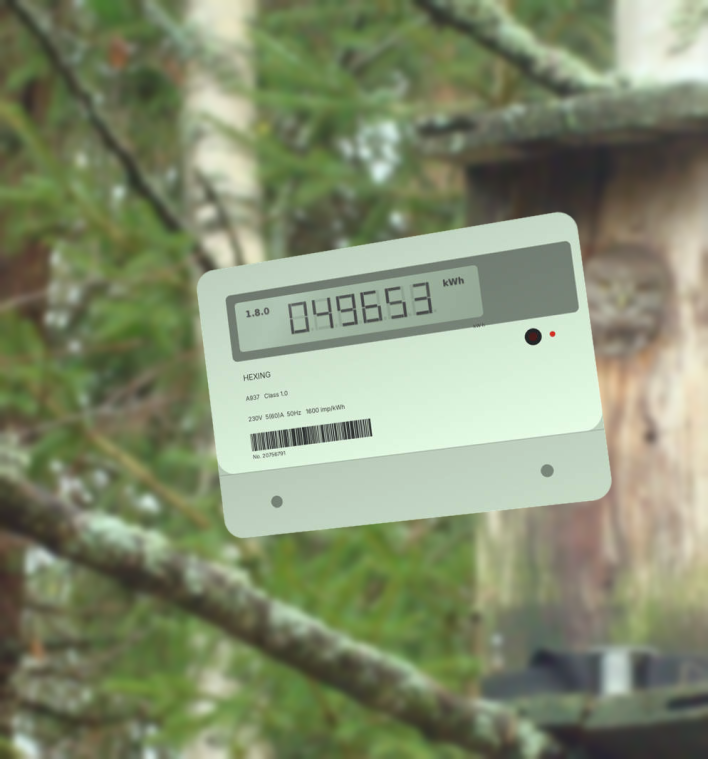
49653 kWh
